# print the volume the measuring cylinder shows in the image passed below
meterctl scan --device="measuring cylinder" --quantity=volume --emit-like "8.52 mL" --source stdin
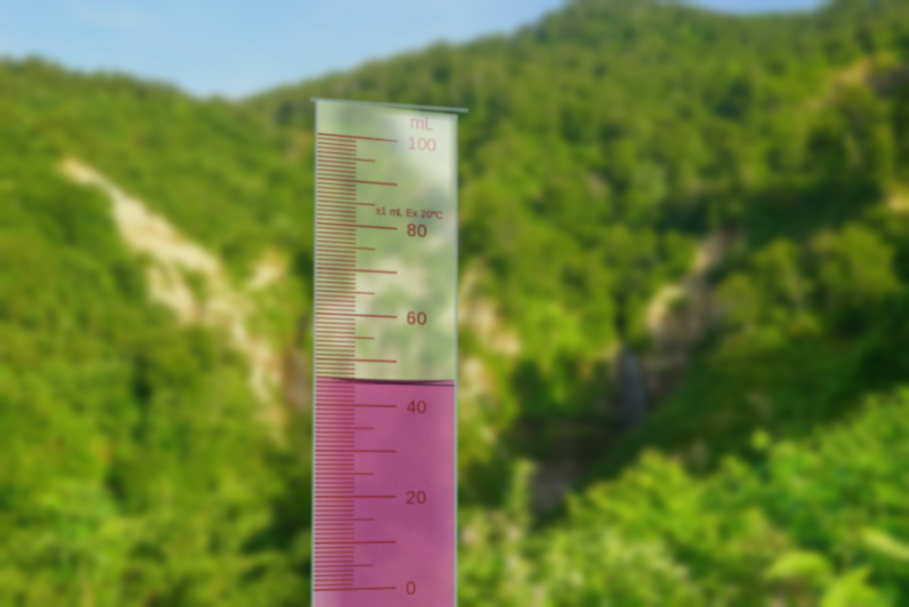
45 mL
